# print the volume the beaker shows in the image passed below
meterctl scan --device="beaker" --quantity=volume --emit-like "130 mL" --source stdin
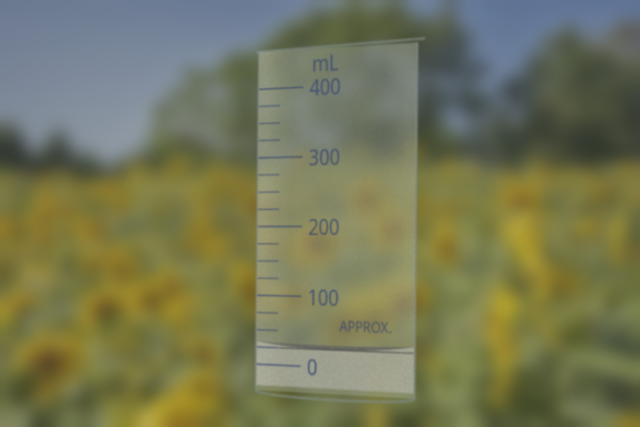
25 mL
